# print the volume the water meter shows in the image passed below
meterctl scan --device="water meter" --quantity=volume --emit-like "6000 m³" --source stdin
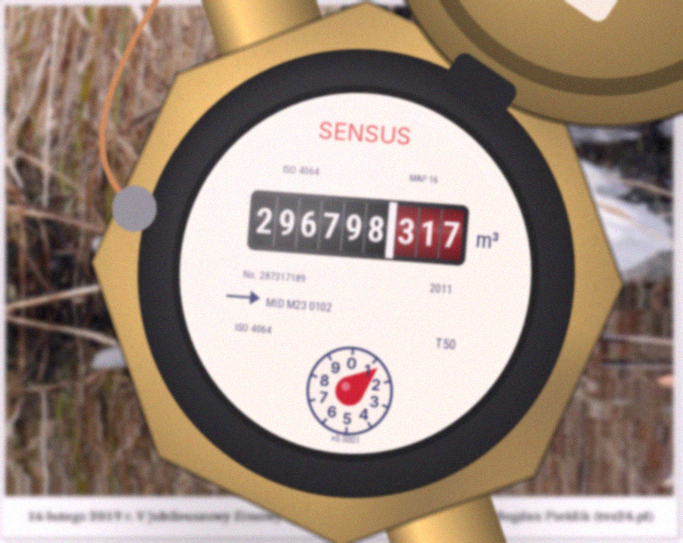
296798.3171 m³
